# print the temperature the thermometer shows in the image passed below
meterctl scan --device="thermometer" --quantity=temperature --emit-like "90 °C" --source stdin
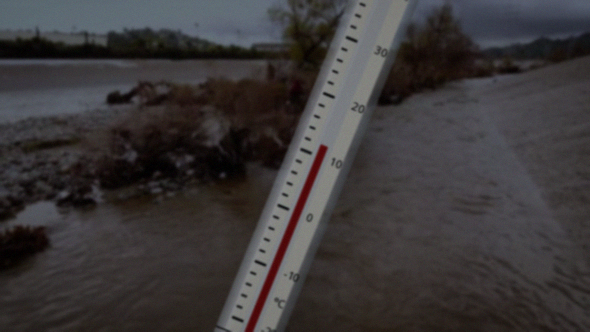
12 °C
